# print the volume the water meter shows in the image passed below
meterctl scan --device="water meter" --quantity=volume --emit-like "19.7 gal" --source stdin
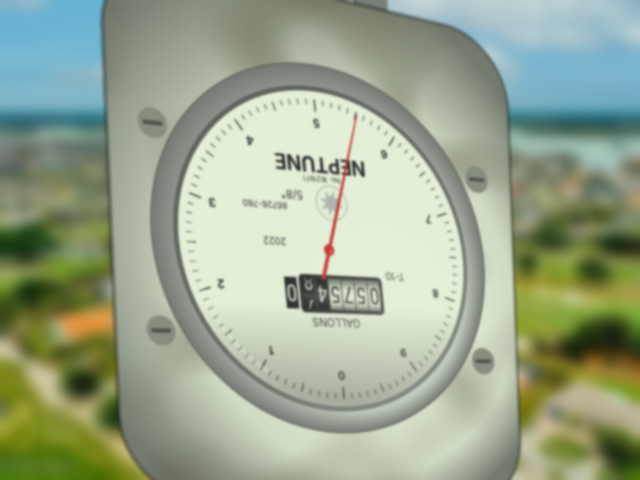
575475.5 gal
